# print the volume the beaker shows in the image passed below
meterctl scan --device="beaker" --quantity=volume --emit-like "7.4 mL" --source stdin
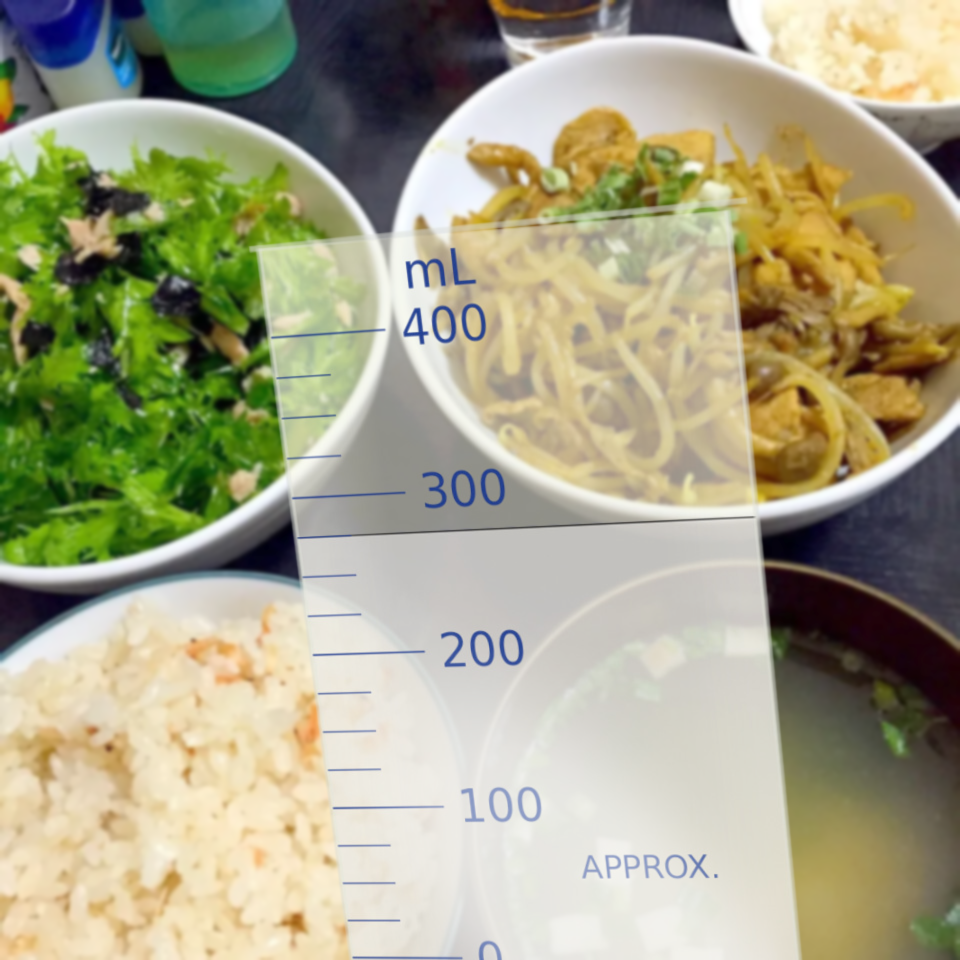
275 mL
